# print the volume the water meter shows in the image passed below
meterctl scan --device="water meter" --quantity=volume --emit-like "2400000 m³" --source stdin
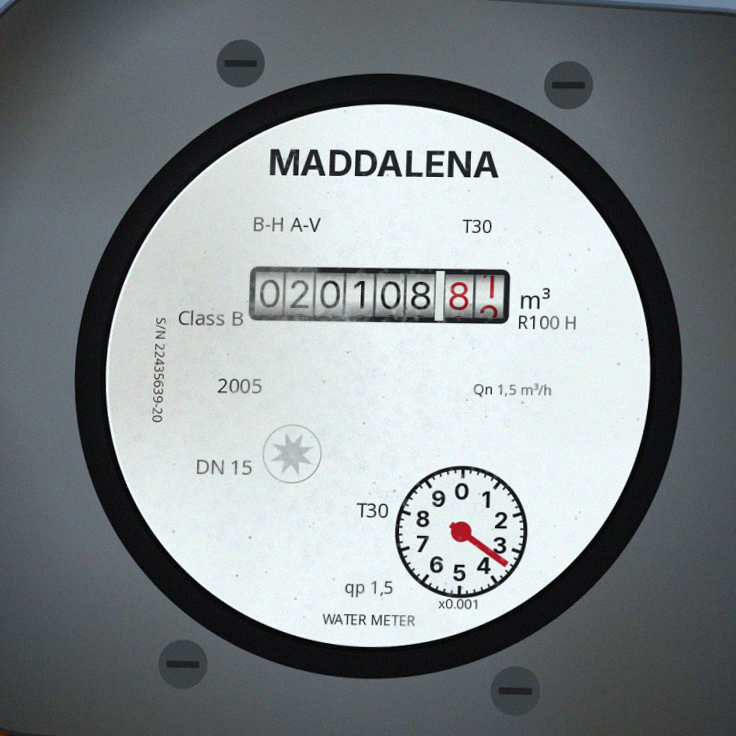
20108.813 m³
